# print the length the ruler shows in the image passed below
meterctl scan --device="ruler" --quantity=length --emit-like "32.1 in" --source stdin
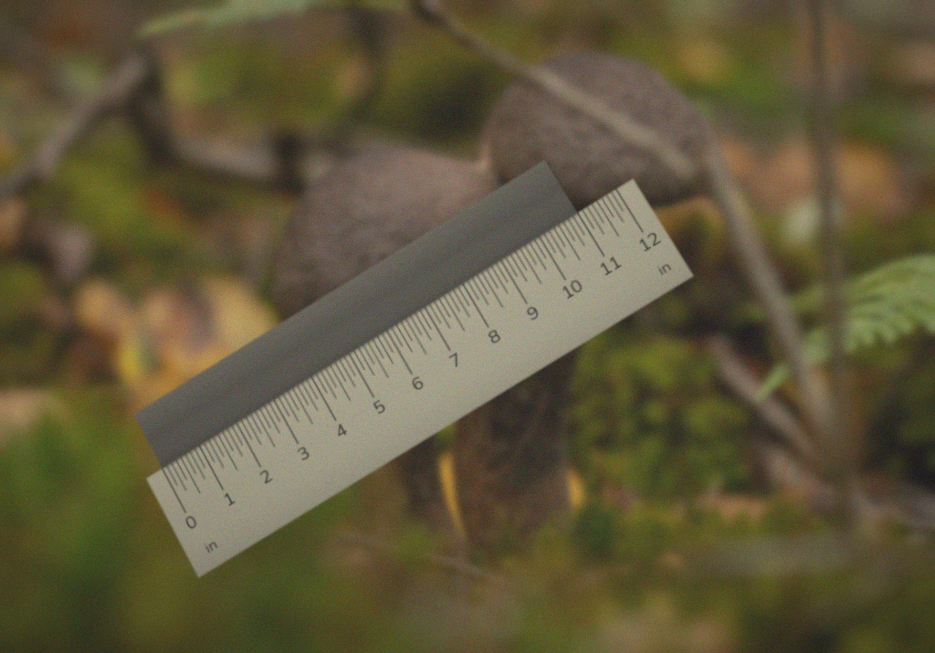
11 in
